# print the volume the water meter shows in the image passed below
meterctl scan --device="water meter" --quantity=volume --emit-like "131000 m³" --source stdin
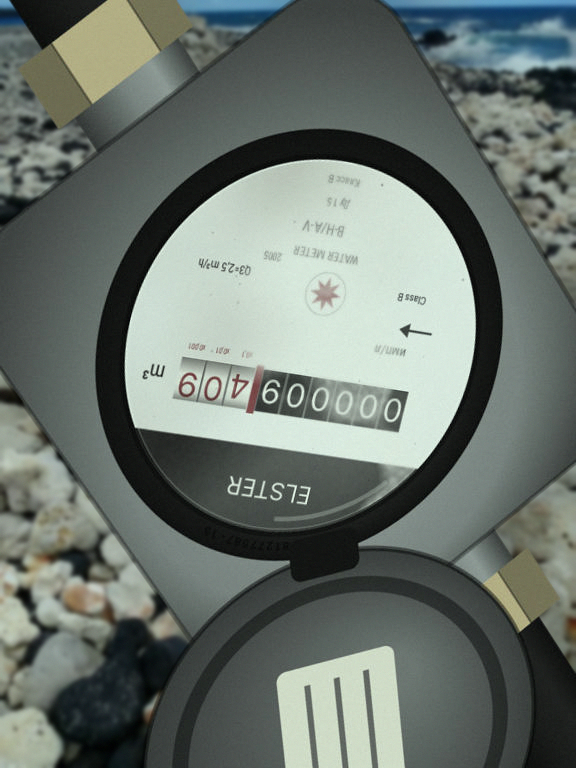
9.409 m³
